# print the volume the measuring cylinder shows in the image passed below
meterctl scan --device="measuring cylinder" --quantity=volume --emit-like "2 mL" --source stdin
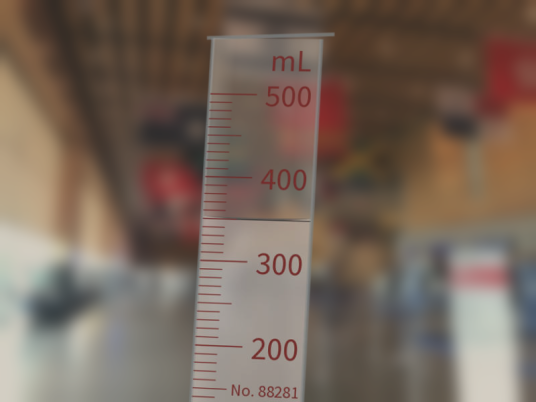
350 mL
